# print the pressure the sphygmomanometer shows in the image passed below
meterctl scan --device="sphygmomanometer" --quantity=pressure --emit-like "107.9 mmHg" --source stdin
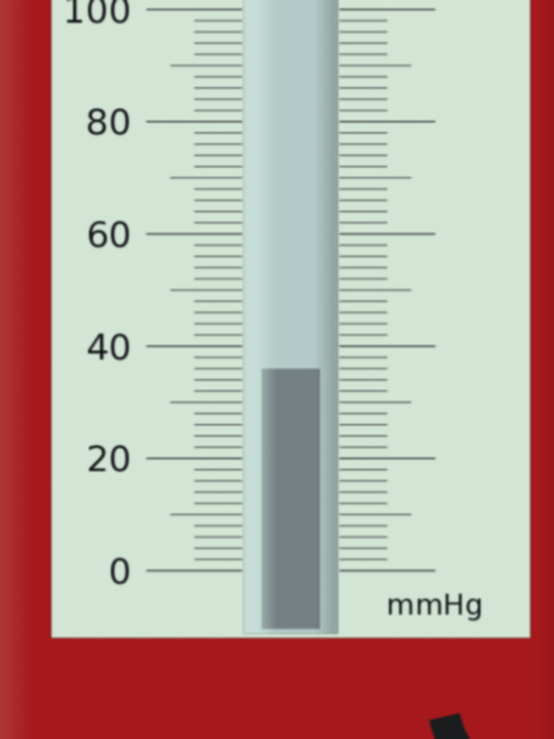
36 mmHg
